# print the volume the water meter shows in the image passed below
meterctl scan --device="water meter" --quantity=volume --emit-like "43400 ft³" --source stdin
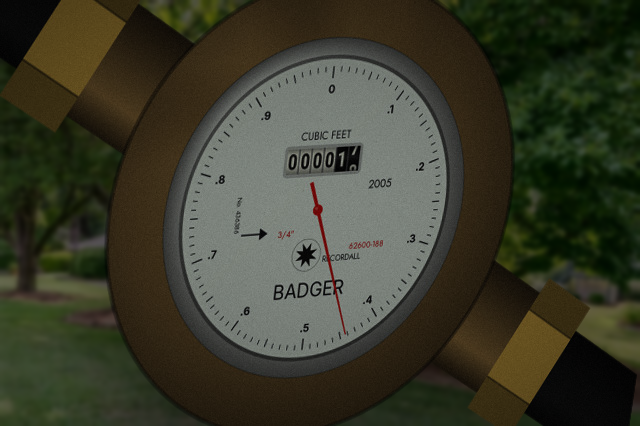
17.44 ft³
